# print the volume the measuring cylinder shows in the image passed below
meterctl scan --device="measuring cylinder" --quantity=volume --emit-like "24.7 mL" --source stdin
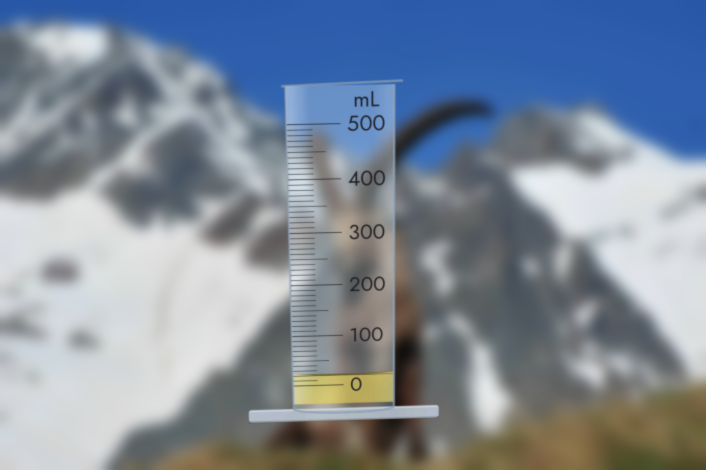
20 mL
